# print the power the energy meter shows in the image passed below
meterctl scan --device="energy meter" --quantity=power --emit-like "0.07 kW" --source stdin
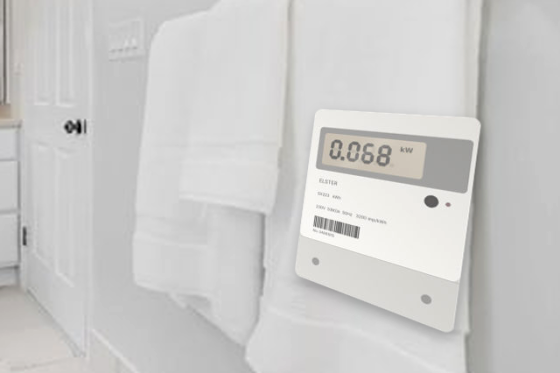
0.068 kW
